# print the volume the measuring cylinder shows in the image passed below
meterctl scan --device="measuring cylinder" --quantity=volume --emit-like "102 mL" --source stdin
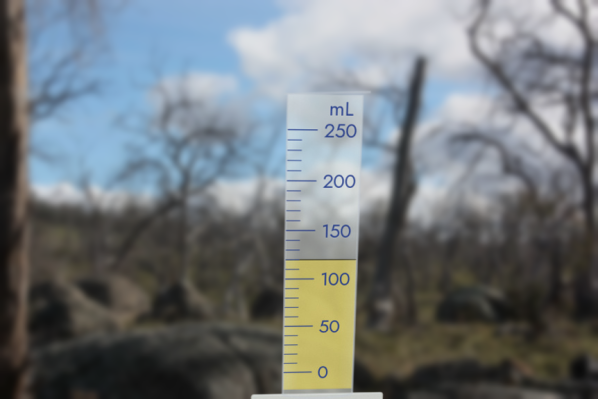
120 mL
